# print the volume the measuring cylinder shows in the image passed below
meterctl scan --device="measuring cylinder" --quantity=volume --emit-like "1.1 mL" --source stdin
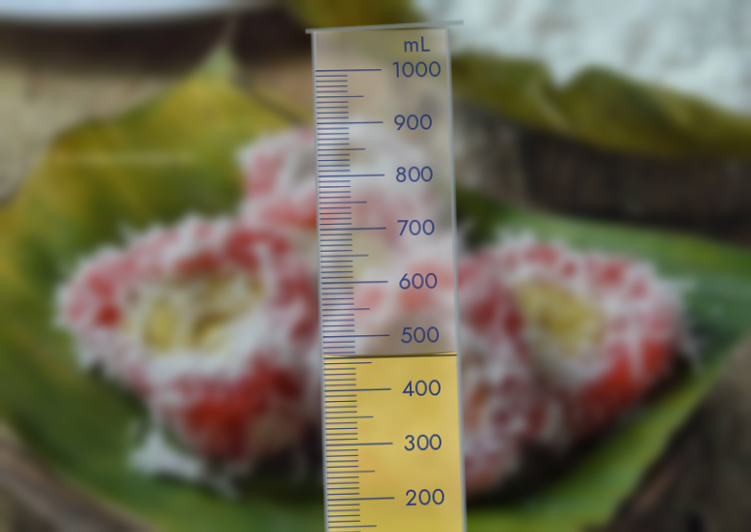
460 mL
